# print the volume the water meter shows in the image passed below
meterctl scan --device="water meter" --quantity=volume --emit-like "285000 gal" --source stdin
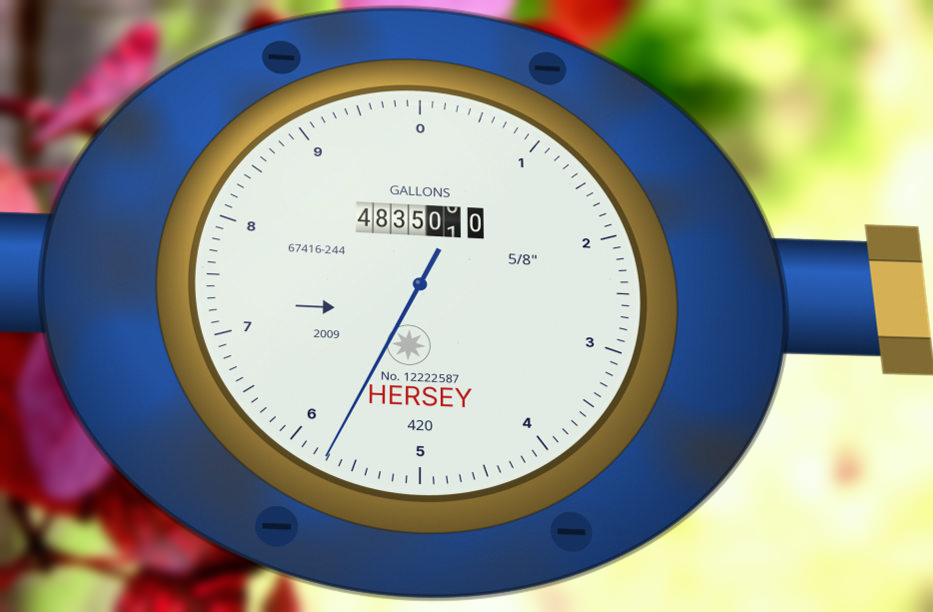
4835005.7 gal
